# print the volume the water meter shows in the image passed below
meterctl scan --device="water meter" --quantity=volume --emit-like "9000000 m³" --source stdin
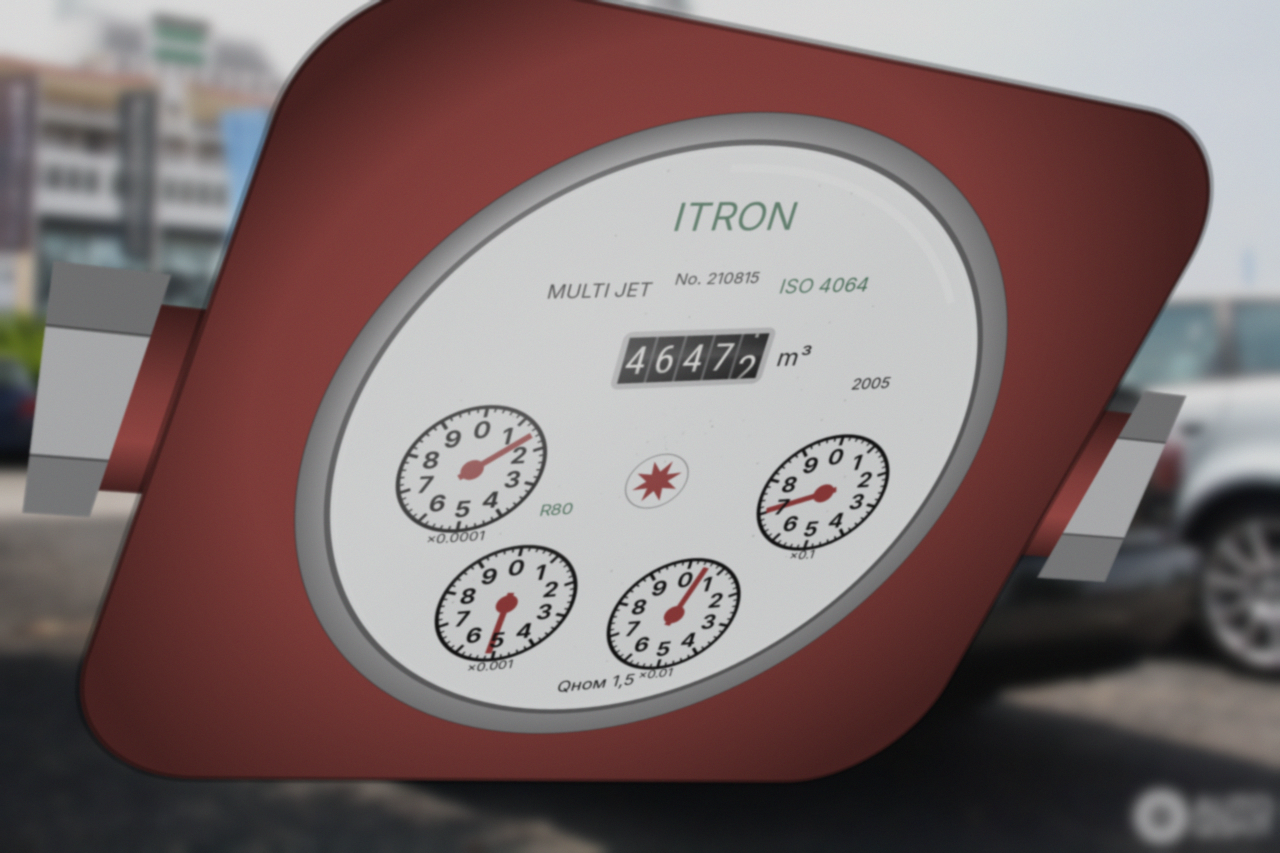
46471.7051 m³
